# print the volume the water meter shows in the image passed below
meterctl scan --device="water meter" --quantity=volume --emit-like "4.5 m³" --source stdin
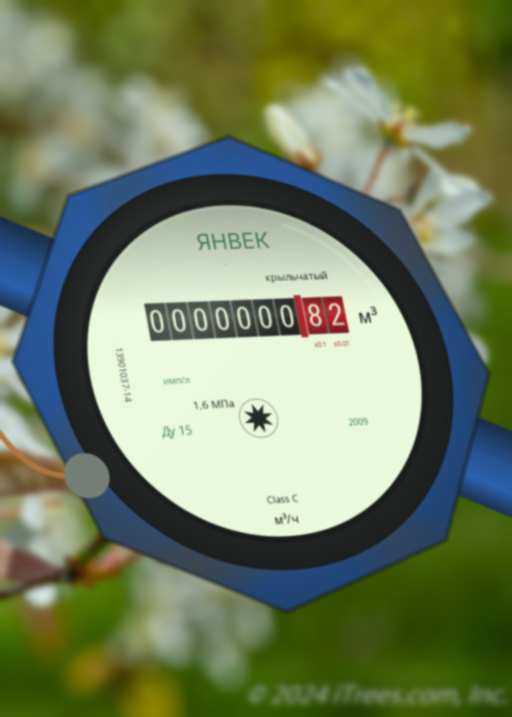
0.82 m³
